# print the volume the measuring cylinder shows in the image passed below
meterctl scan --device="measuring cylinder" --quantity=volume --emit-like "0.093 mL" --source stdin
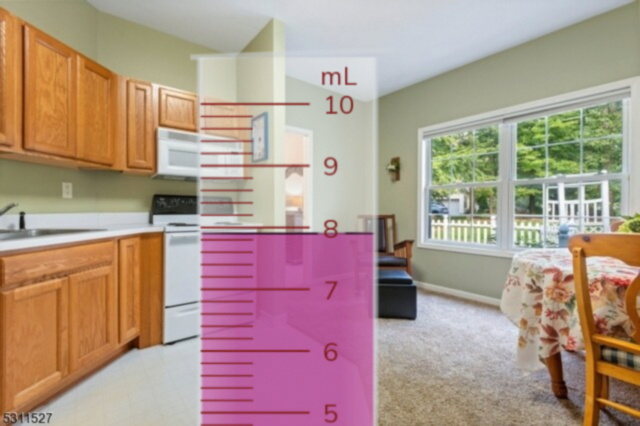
7.9 mL
